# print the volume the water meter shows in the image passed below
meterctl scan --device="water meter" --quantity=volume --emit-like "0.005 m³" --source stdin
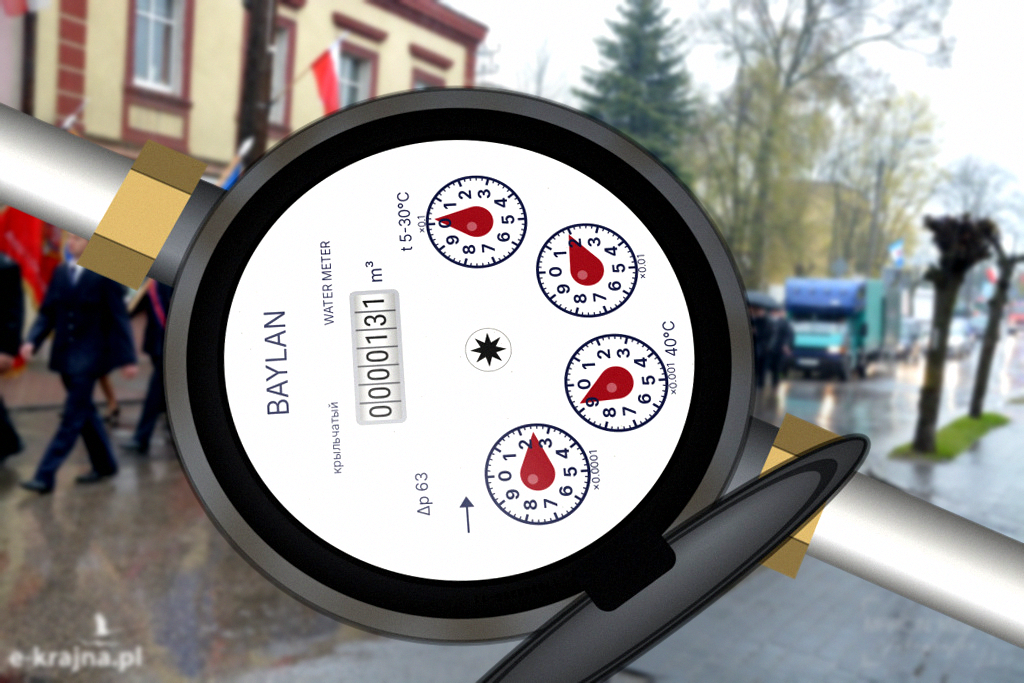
131.0192 m³
